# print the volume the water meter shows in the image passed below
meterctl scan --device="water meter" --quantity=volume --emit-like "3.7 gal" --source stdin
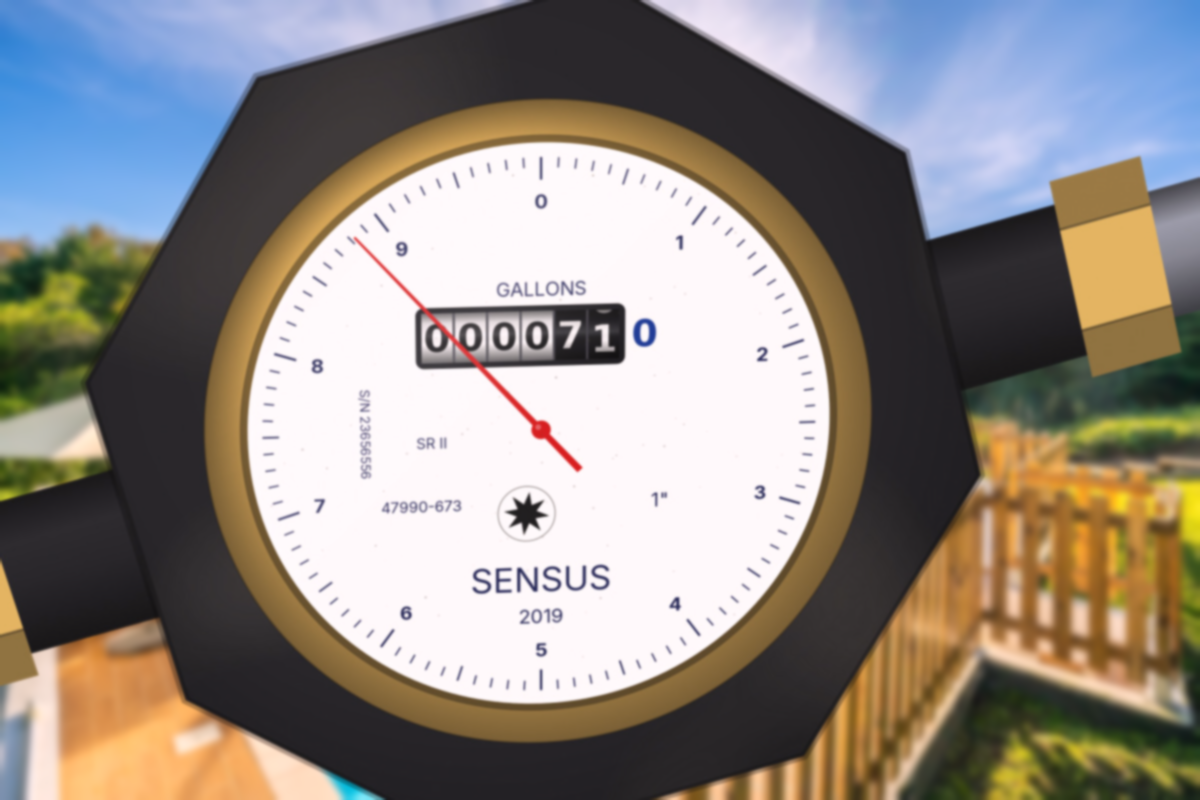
708.8 gal
